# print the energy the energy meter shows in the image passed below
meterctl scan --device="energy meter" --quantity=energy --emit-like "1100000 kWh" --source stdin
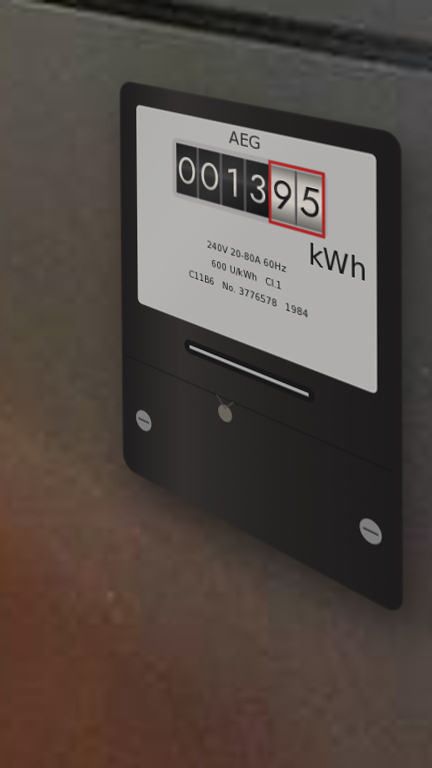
13.95 kWh
